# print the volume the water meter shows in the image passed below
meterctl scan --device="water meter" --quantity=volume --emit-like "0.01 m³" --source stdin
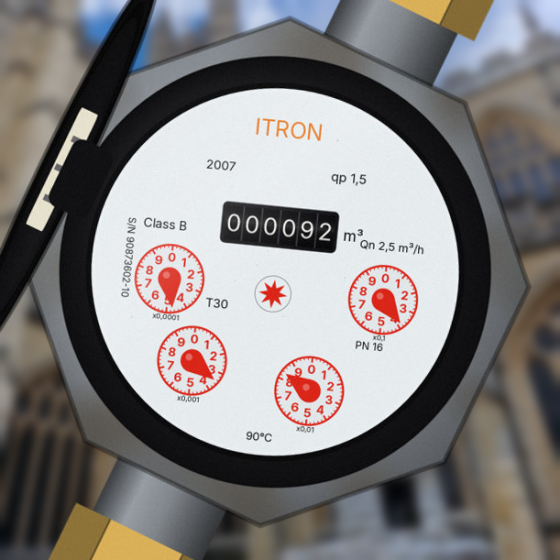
92.3834 m³
